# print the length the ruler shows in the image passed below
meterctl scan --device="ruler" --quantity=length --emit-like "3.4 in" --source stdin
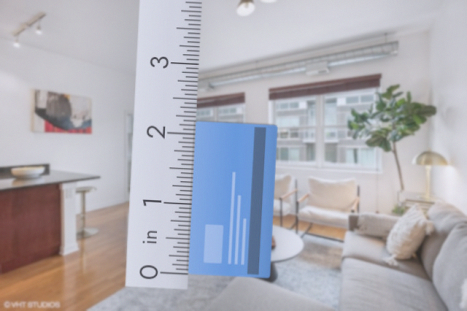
2.1875 in
